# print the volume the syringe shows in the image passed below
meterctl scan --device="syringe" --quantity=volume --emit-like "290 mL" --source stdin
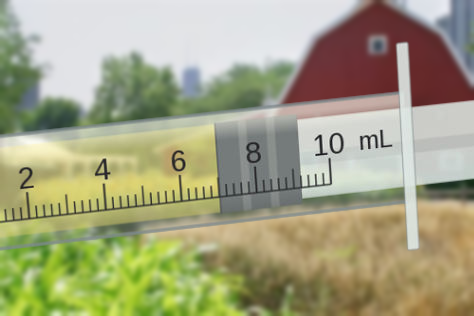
7 mL
